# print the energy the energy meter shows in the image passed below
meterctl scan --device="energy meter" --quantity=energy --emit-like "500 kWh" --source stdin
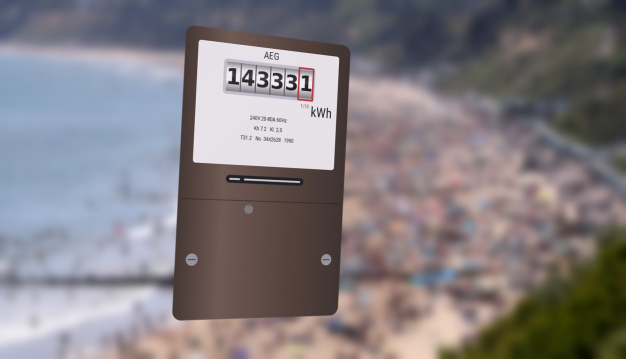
14333.1 kWh
